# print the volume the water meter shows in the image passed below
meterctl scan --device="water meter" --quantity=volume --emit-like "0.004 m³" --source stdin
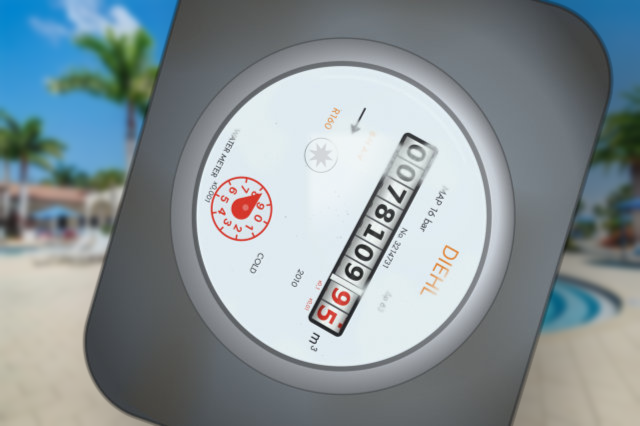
78109.948 m³
